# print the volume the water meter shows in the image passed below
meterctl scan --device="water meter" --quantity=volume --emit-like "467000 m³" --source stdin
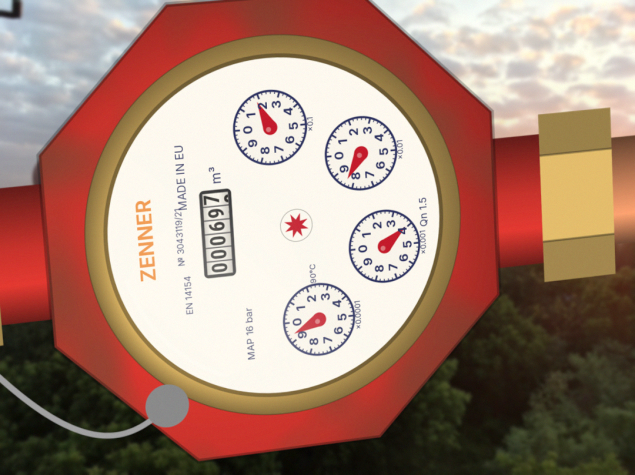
697.1839 m³
